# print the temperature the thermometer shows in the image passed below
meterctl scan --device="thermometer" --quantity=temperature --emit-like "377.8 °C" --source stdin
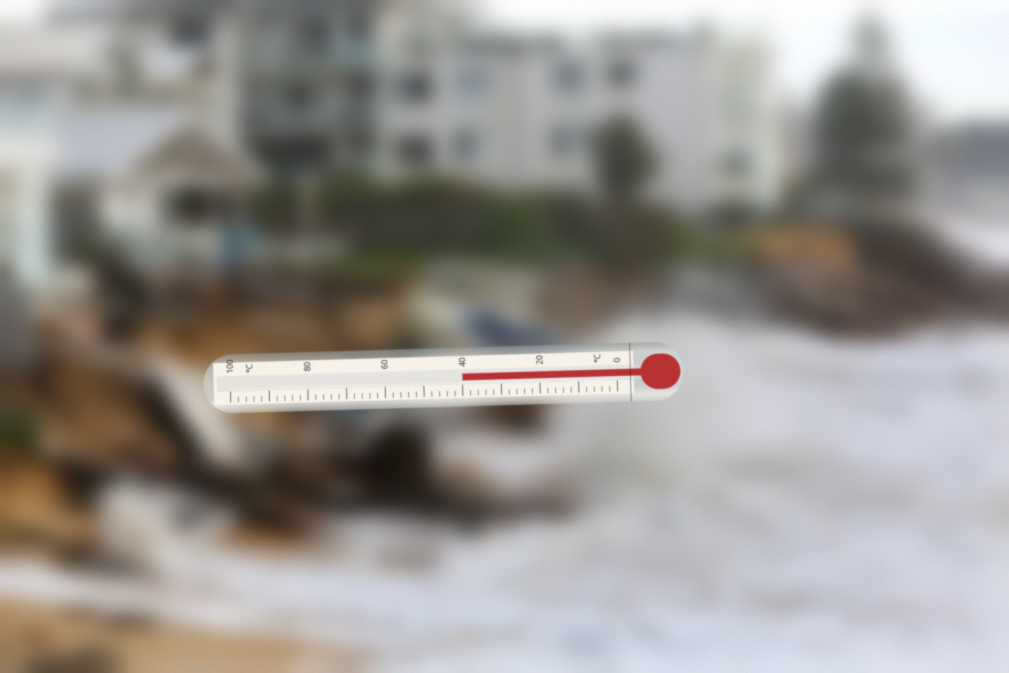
40 °C
